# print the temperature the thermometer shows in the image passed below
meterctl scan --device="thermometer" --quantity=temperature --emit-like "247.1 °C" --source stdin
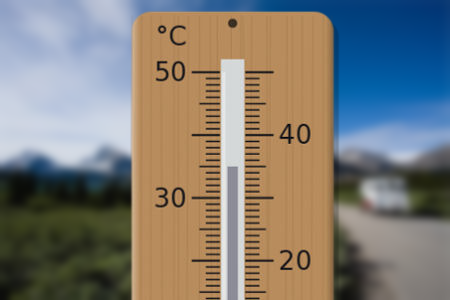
35 °C
